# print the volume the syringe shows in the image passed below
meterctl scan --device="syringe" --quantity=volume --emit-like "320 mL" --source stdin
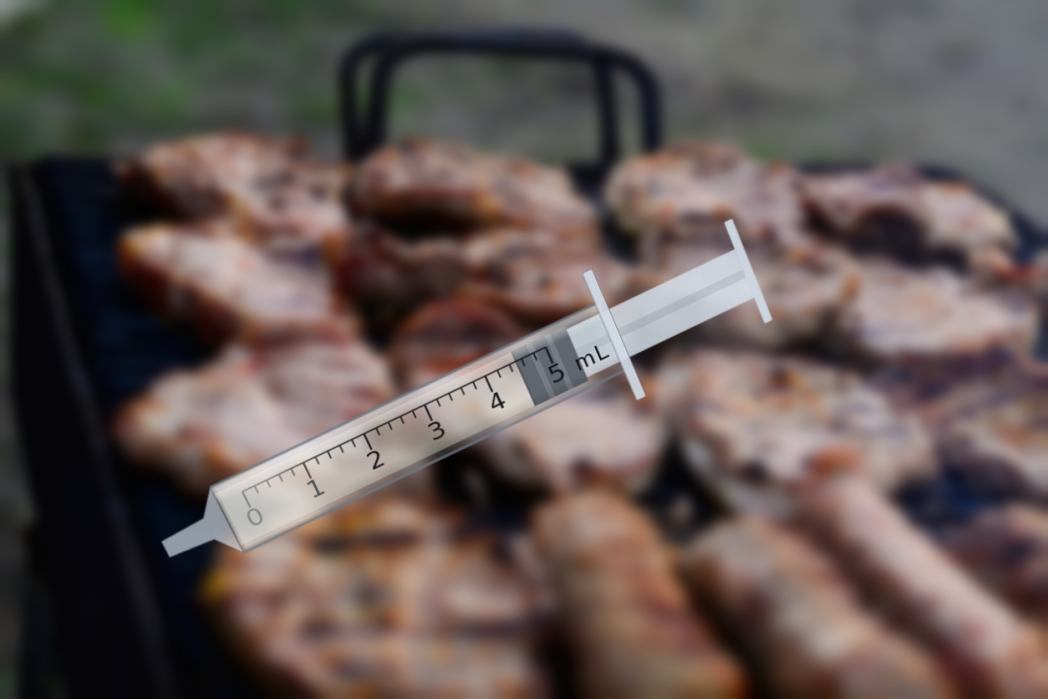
4.5 mL
